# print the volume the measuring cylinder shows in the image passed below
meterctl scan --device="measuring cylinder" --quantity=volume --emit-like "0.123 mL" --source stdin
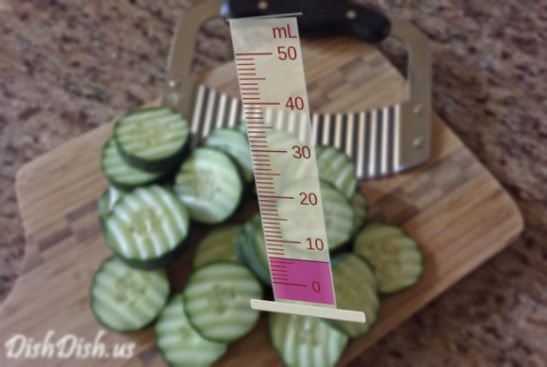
6 mL
